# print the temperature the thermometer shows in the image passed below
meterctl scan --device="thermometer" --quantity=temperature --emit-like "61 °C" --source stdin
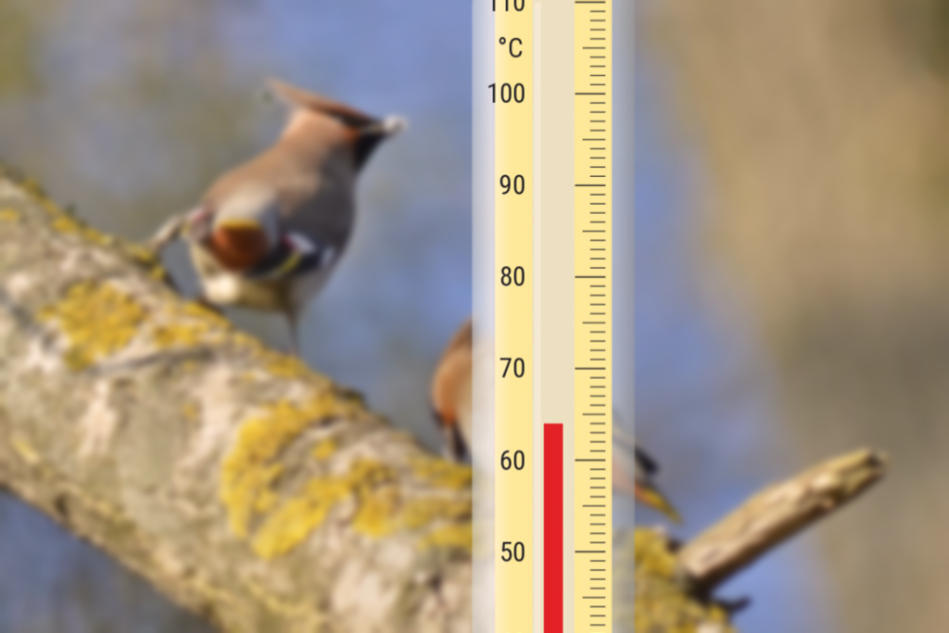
64 °C
